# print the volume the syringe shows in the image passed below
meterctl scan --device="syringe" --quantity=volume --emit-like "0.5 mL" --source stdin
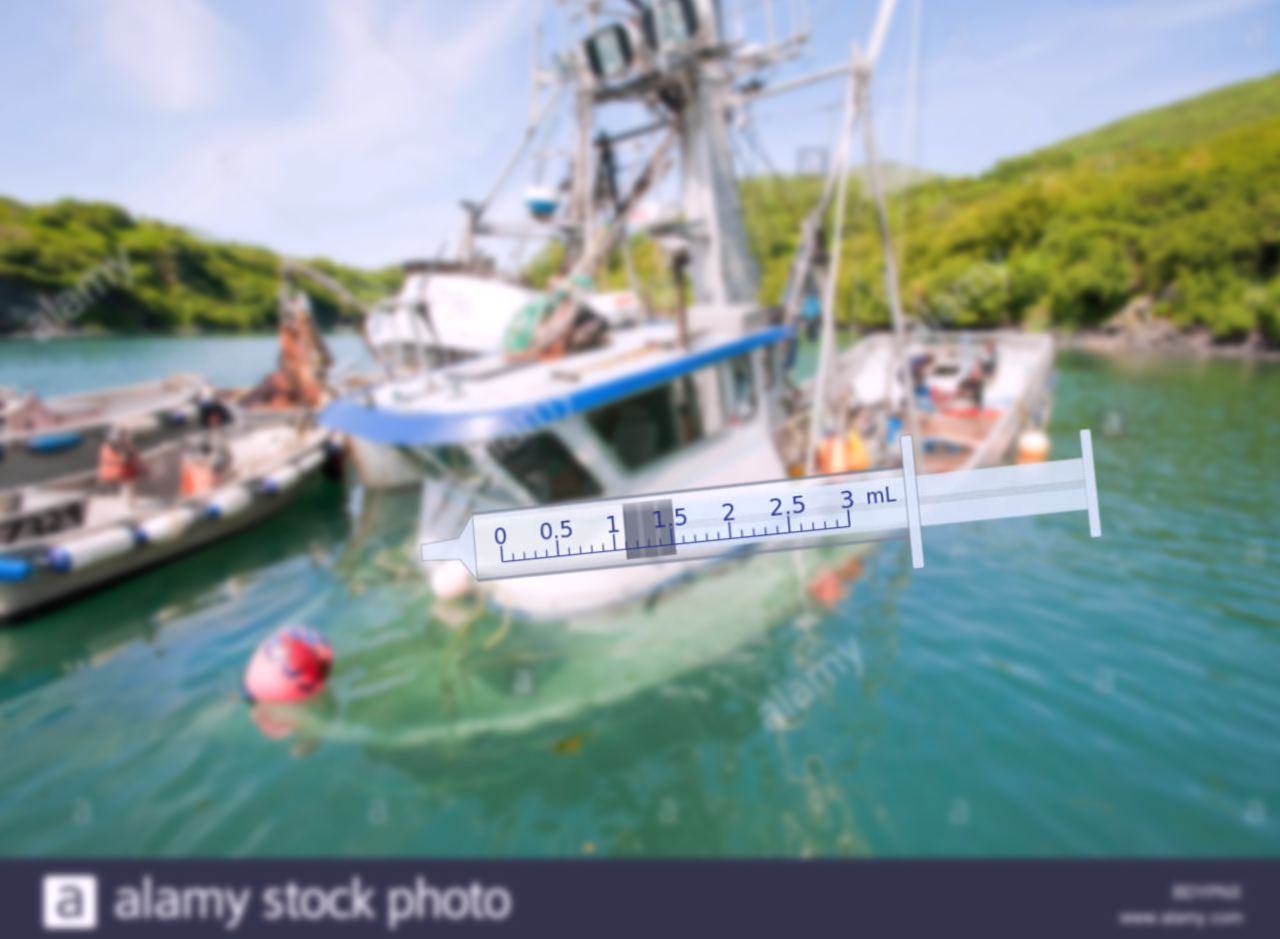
1.1 mL
